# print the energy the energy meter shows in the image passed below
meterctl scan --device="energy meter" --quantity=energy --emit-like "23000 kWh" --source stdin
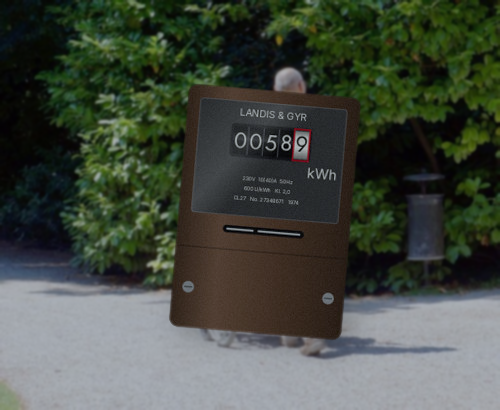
58.9 kWh
